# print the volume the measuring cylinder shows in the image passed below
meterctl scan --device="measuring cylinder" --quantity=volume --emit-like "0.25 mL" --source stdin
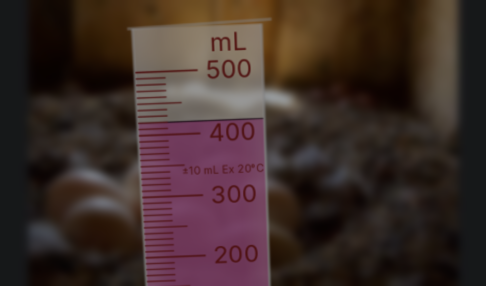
420 mL
